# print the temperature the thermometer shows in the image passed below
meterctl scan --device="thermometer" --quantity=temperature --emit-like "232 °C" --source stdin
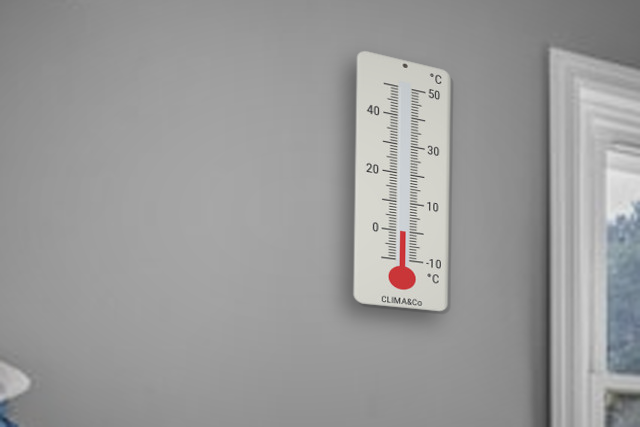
0 °C
